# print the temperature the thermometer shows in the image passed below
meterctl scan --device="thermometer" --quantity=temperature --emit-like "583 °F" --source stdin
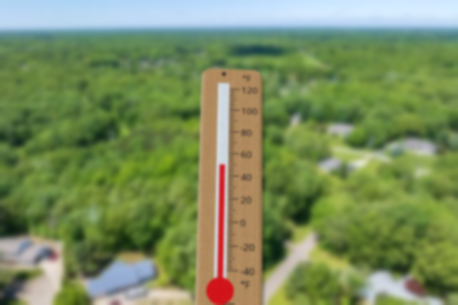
50 °F
